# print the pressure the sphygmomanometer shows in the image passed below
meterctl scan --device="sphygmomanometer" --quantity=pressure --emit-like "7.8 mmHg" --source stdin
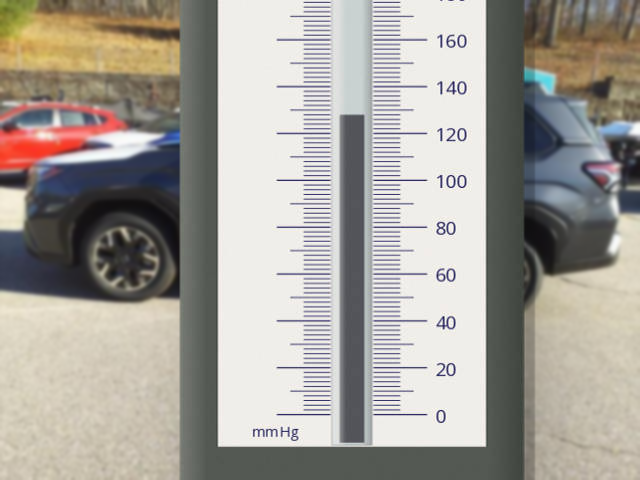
128 mmHg
